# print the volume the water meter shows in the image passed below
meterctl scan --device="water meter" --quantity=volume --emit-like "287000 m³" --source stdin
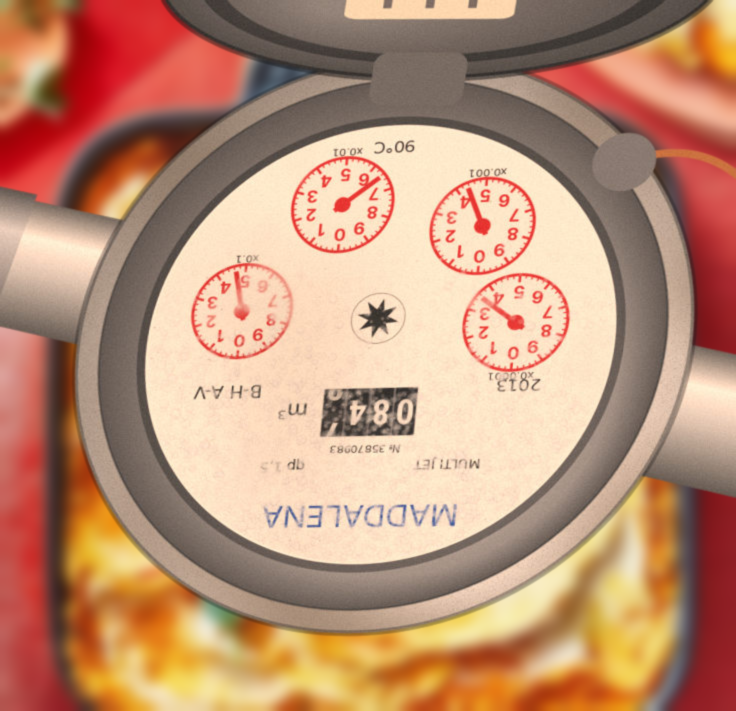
847.4643 m³
